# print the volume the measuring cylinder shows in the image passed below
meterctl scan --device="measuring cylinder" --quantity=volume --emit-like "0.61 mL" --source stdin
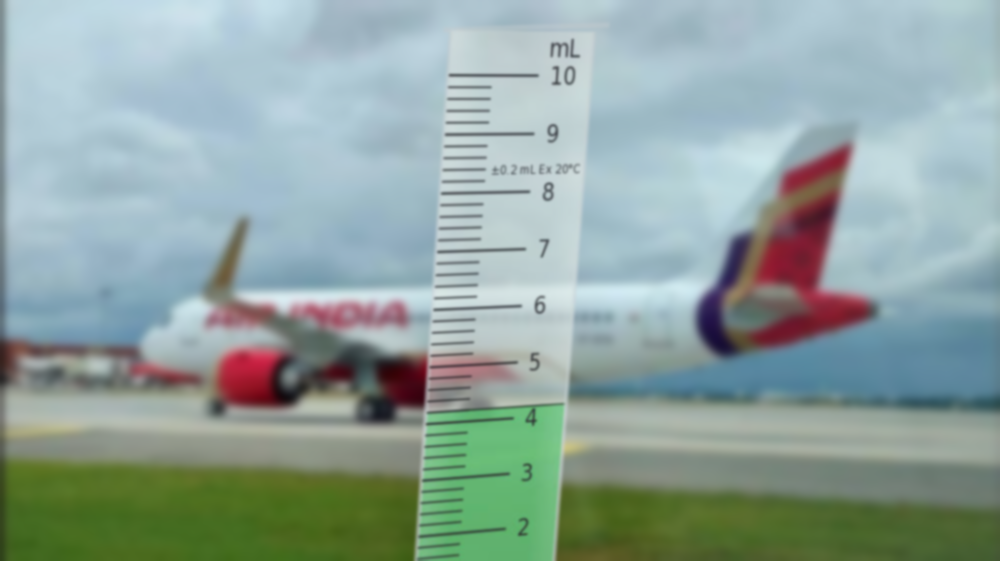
4.2 mL
